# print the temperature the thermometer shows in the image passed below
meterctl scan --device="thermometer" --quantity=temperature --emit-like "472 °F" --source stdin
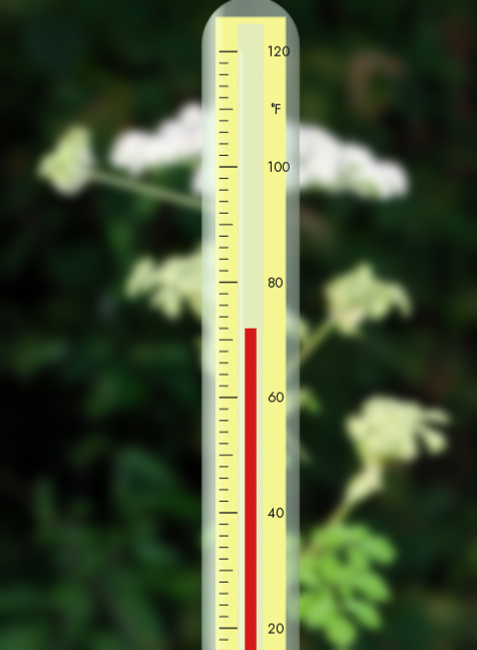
72 °F
